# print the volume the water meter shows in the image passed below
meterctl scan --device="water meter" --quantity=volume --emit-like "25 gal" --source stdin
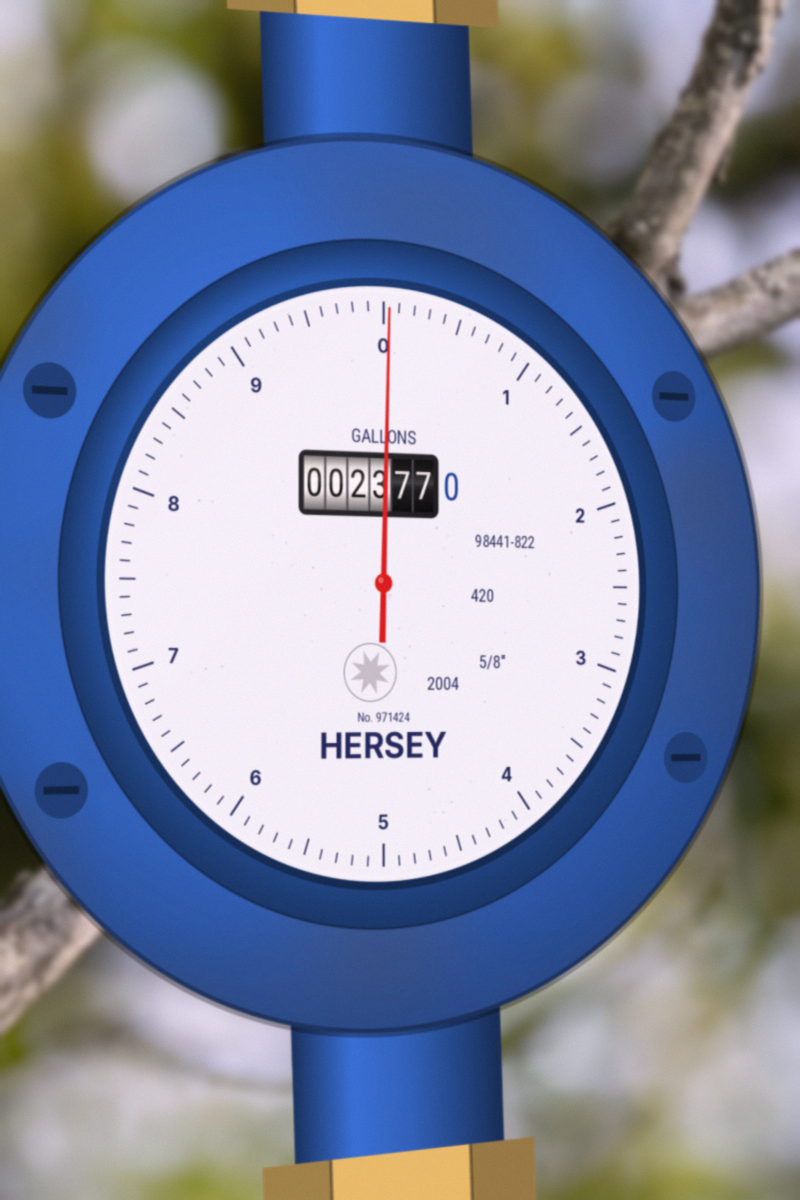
23770.0 gal
